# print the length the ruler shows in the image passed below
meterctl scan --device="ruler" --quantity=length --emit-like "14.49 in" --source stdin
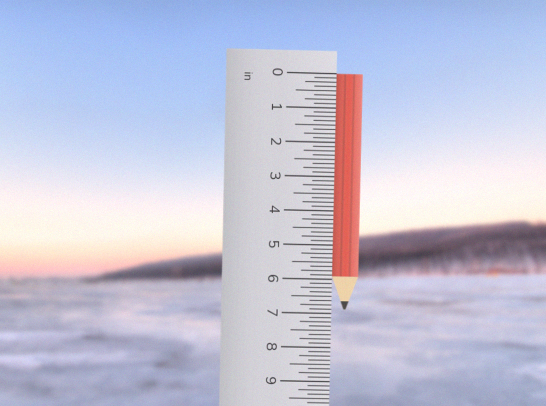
6.875 in
